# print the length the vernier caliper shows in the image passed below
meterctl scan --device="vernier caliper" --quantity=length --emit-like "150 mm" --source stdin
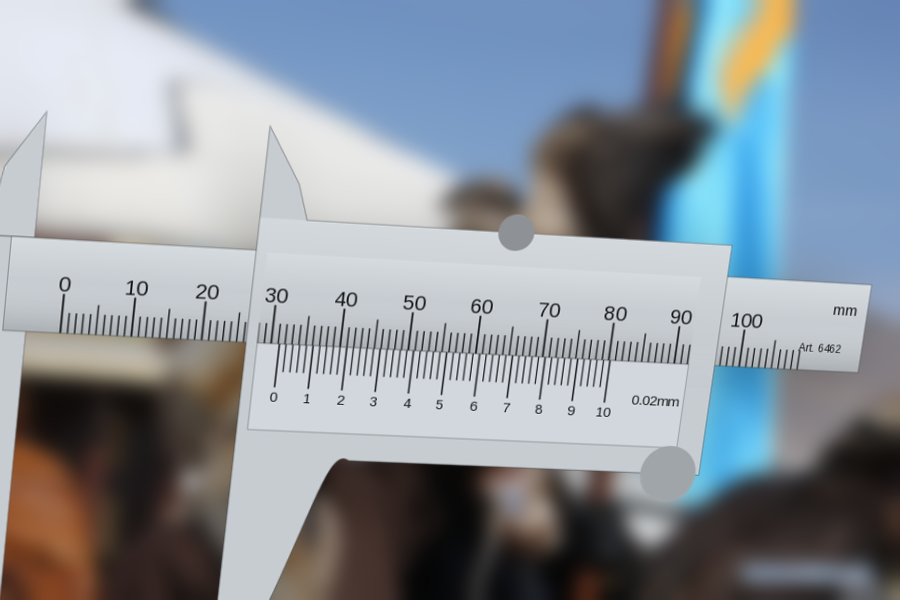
31.2 mm
